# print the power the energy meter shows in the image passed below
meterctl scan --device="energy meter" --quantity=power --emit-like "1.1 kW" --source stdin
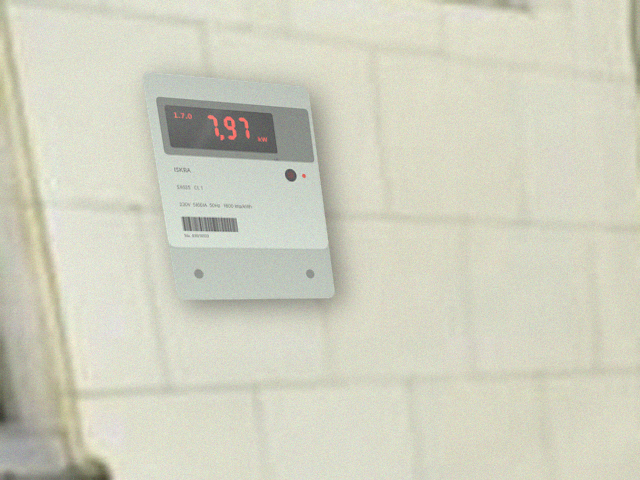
7.97 kW
